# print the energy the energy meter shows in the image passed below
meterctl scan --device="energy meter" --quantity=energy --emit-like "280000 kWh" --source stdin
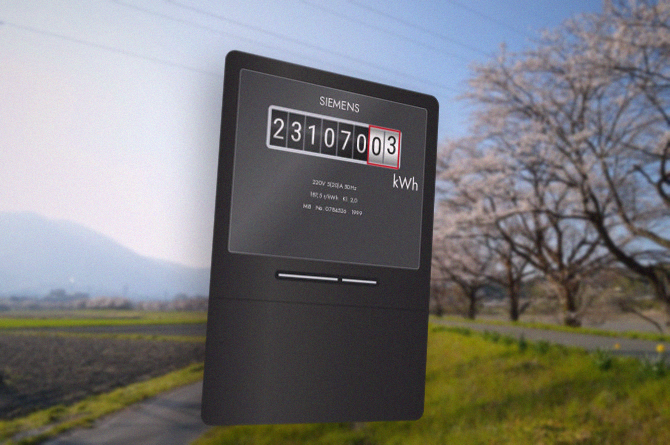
231070.03 kWh
